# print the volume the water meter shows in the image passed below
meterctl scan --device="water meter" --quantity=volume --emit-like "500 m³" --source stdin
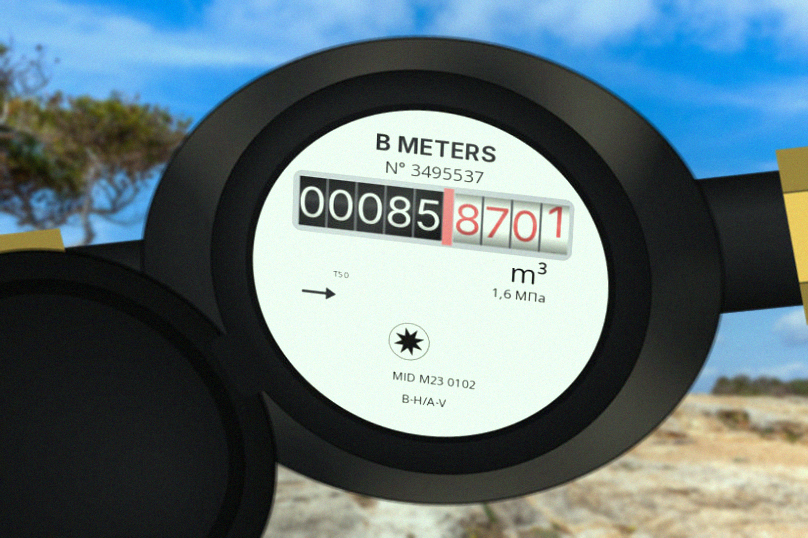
85.8701 m³
